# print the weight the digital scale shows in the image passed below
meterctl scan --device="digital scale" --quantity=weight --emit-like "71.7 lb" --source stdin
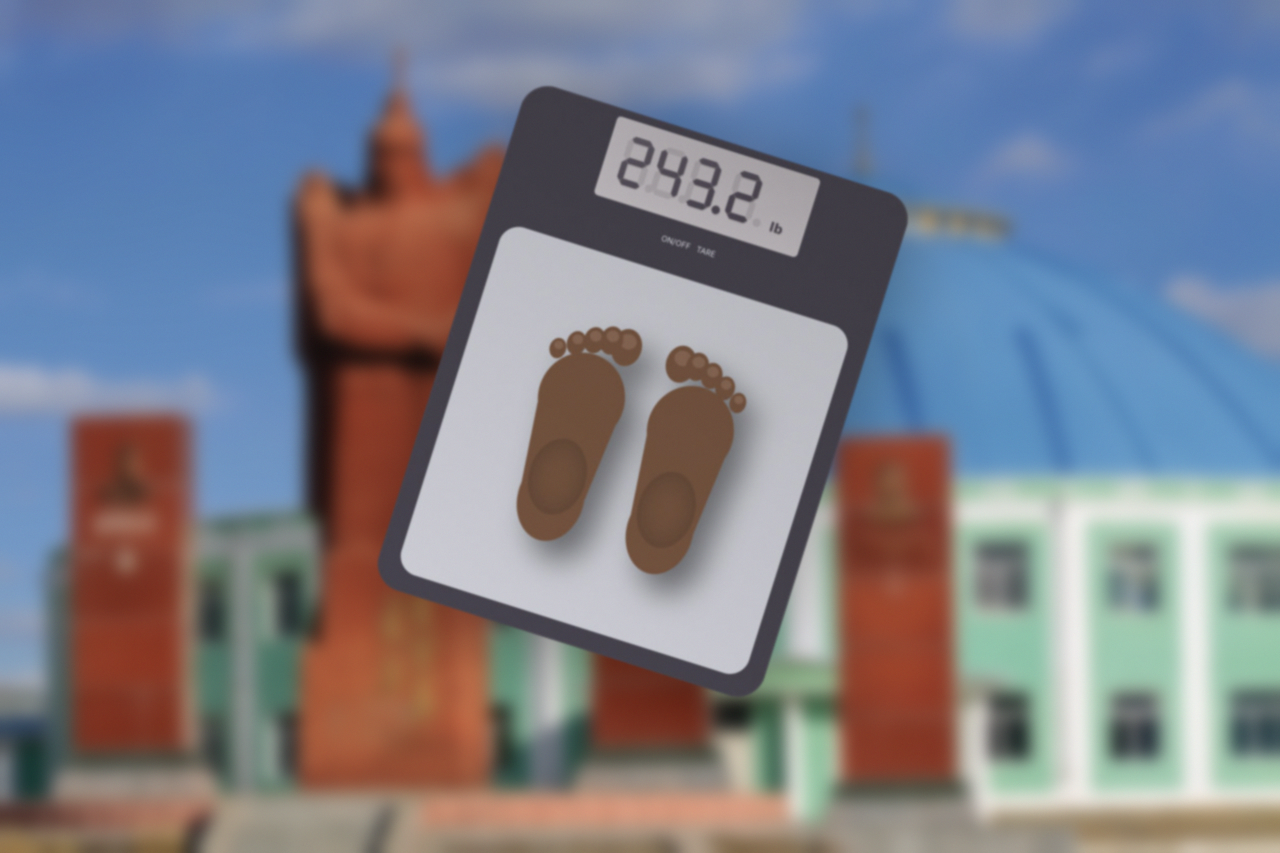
243.2 lb
